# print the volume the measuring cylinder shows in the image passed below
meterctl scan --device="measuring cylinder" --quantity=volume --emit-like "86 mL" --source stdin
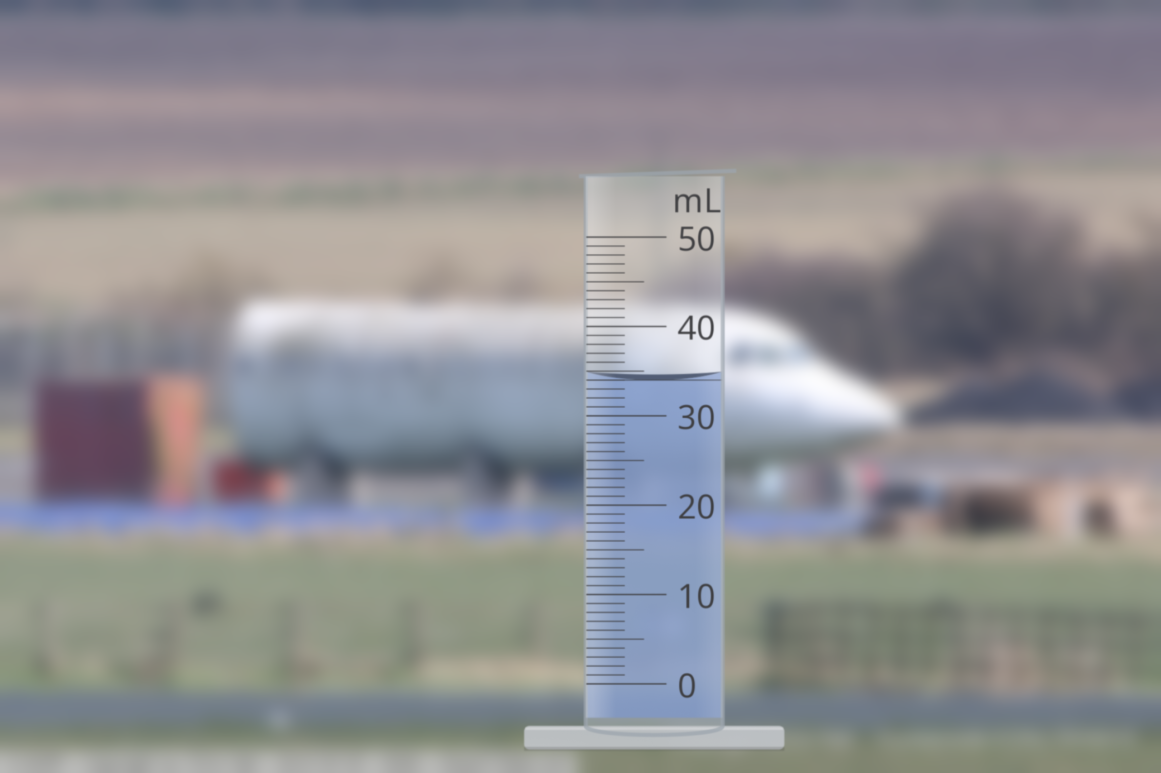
34 mL
